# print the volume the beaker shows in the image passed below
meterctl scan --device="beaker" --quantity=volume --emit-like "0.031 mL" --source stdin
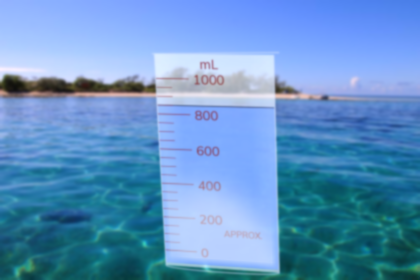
850 mL
